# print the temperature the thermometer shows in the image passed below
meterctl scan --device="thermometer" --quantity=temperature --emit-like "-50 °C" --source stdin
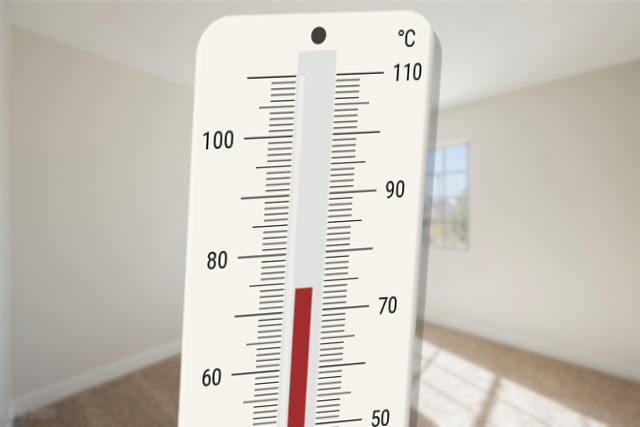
74 °C
